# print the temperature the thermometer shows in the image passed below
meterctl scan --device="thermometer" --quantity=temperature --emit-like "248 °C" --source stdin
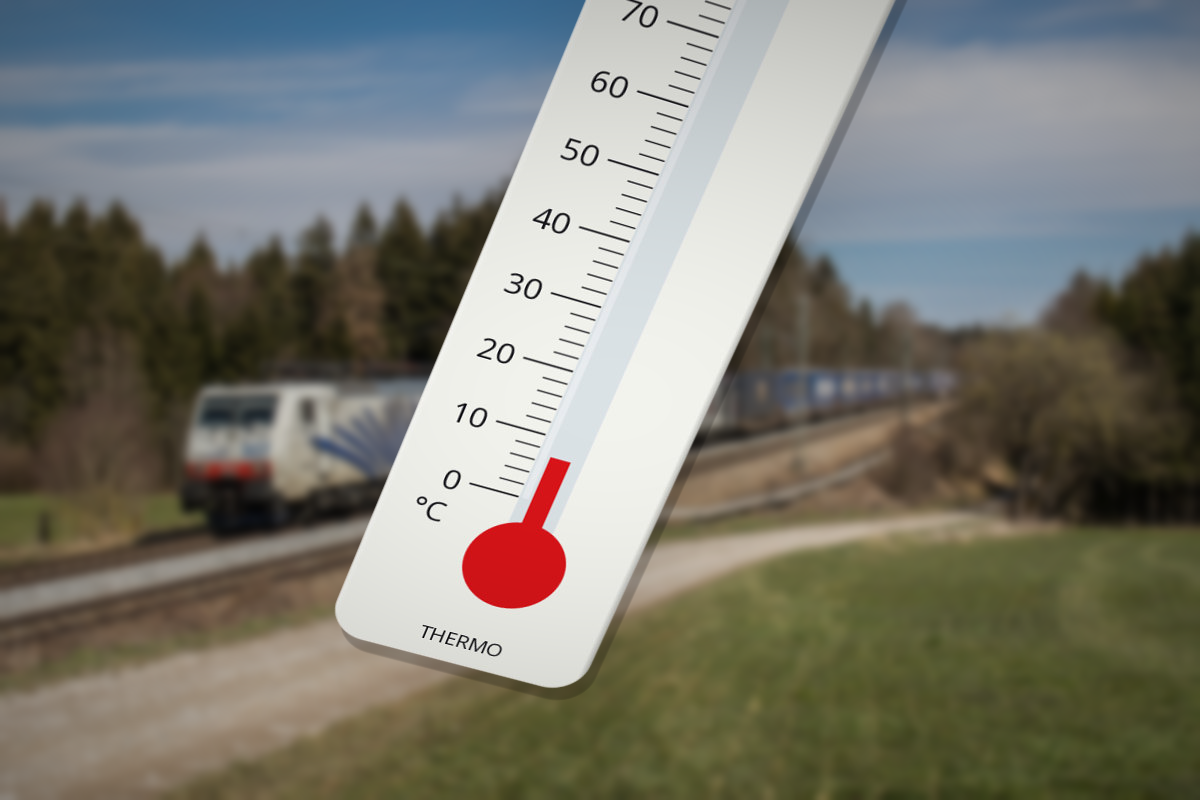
7 °C
